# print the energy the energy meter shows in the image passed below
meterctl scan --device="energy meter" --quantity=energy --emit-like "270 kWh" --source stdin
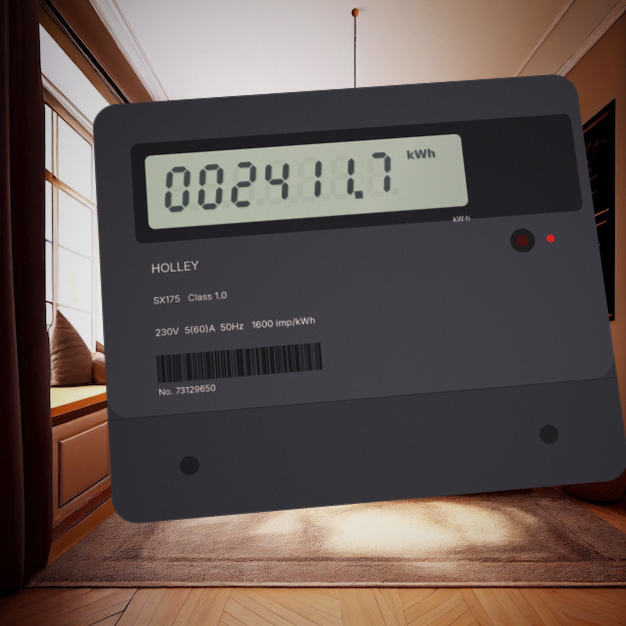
2411.7 kWh
